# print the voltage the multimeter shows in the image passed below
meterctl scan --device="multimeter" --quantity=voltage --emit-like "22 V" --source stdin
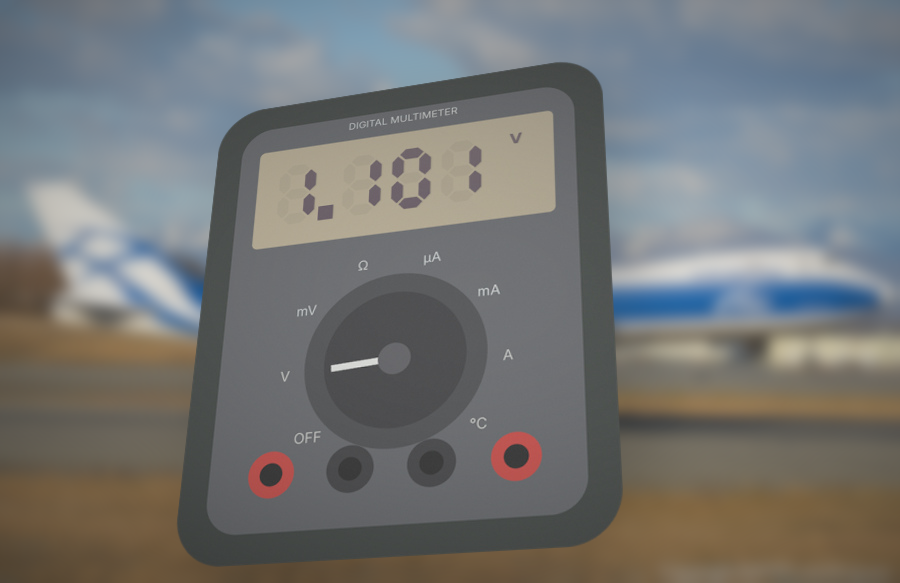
1.101 V
